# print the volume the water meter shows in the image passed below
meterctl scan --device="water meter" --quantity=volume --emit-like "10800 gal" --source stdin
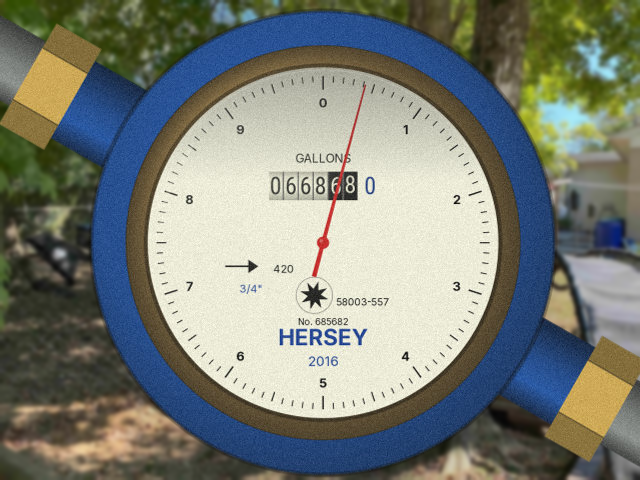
668680.4 gal
